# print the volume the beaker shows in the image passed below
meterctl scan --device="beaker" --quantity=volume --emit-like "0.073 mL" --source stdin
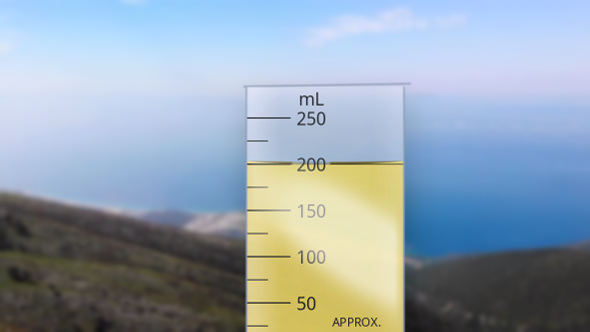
200 mL
